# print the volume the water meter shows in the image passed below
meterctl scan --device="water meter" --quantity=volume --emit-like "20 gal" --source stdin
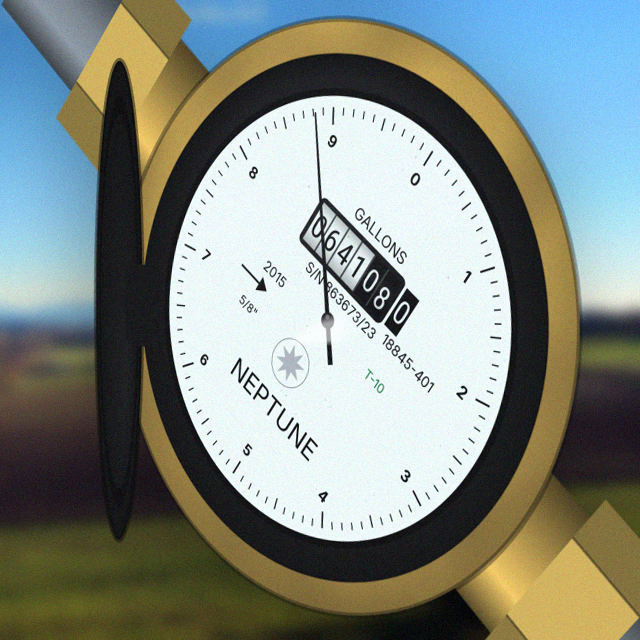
641078.8 gal
